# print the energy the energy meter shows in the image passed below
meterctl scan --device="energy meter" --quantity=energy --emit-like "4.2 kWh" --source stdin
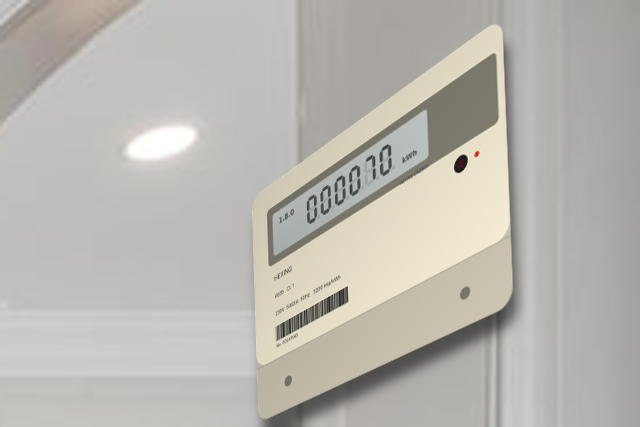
70 kWh
